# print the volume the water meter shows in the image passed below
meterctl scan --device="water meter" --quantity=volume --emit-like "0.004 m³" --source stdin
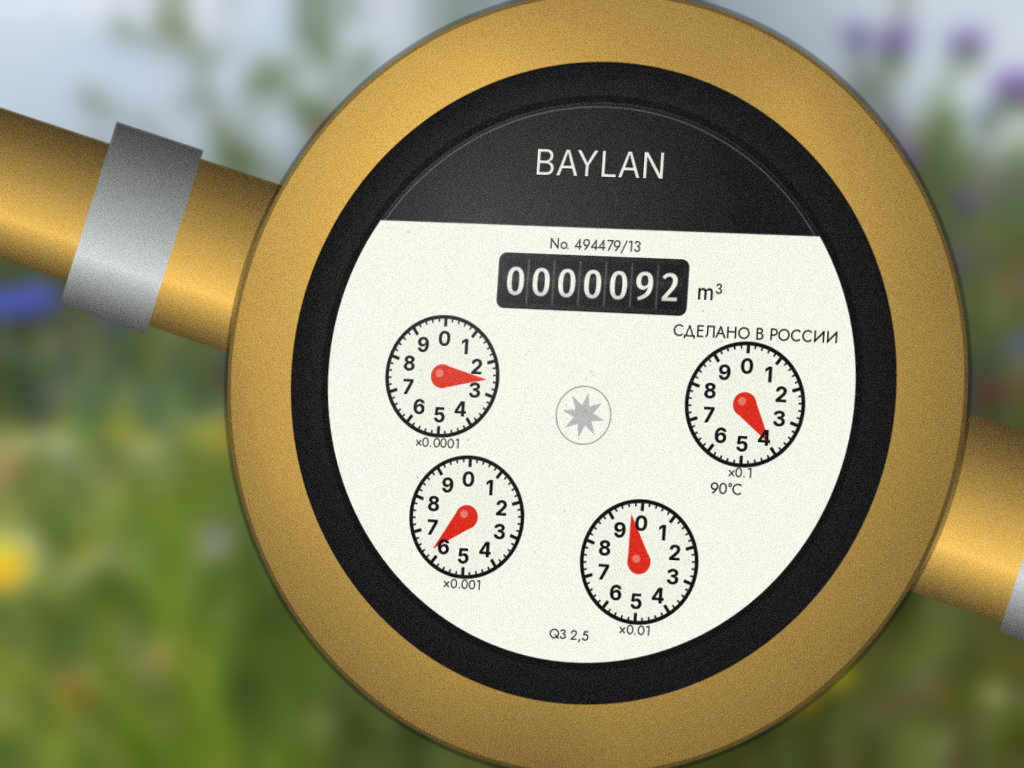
92.3962 m³
